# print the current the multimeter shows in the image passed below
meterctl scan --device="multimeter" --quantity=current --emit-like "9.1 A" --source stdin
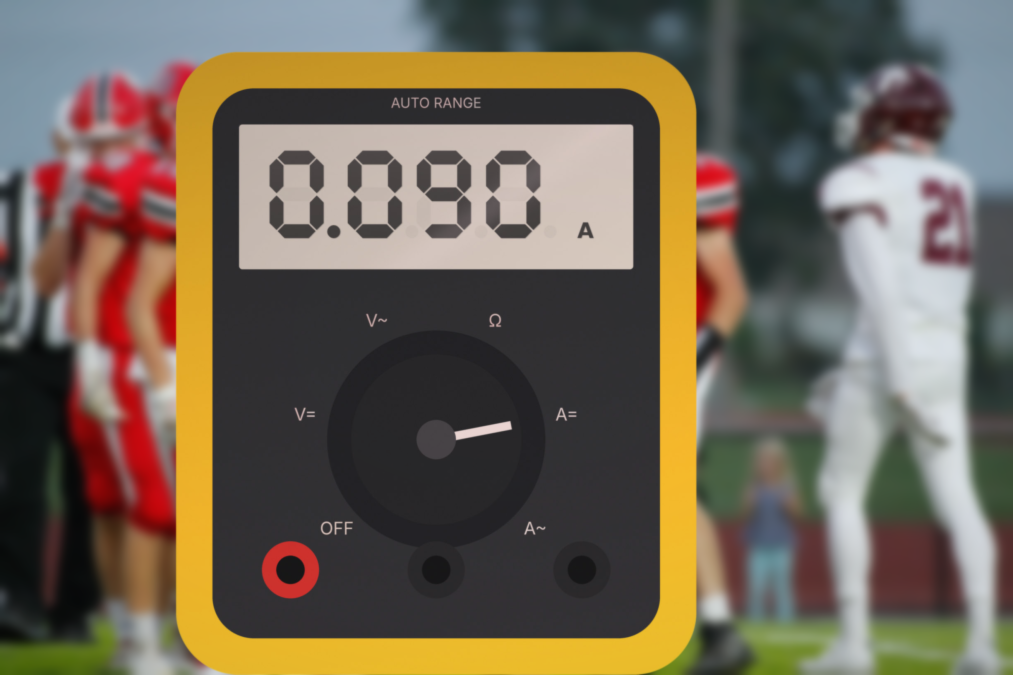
0.090 A
